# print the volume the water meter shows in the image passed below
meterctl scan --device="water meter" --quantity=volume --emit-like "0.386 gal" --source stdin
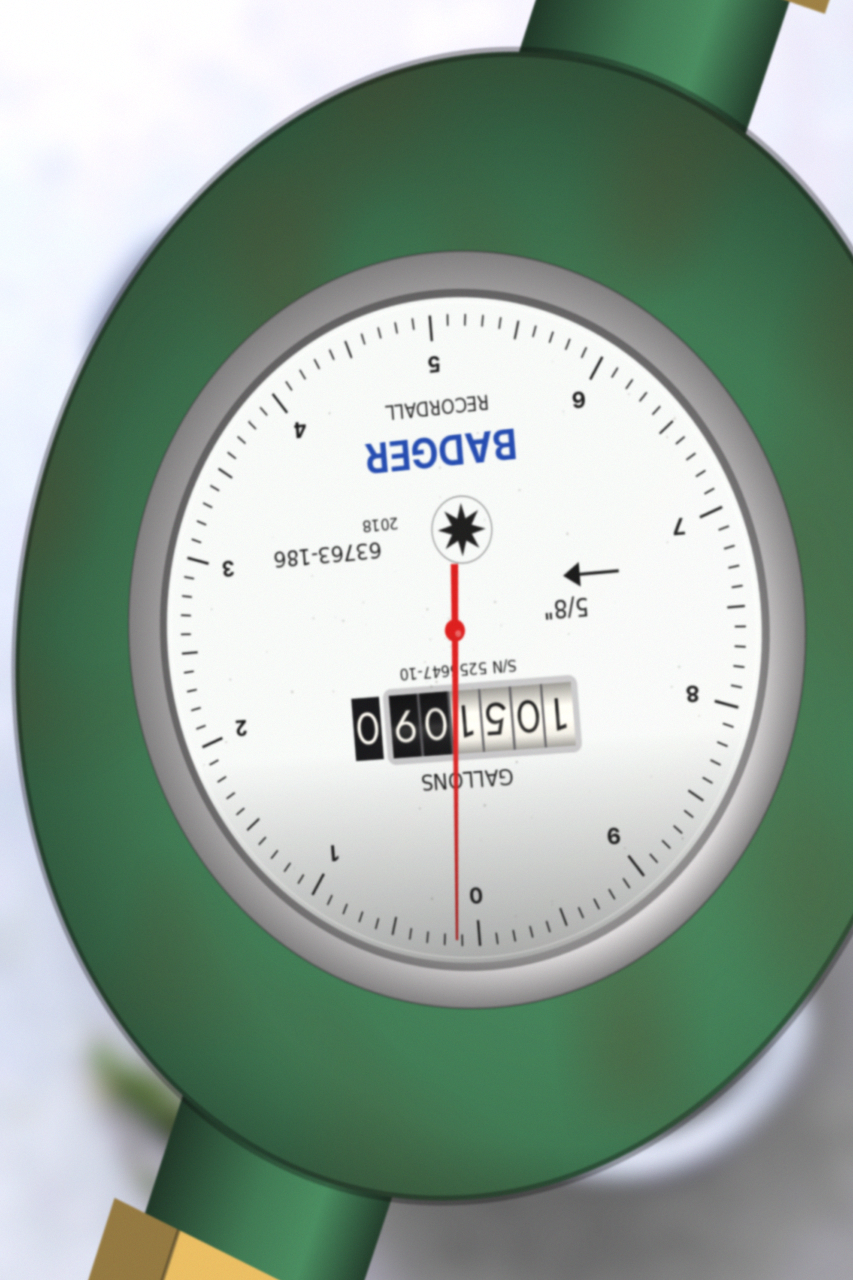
1051090.1 gal
